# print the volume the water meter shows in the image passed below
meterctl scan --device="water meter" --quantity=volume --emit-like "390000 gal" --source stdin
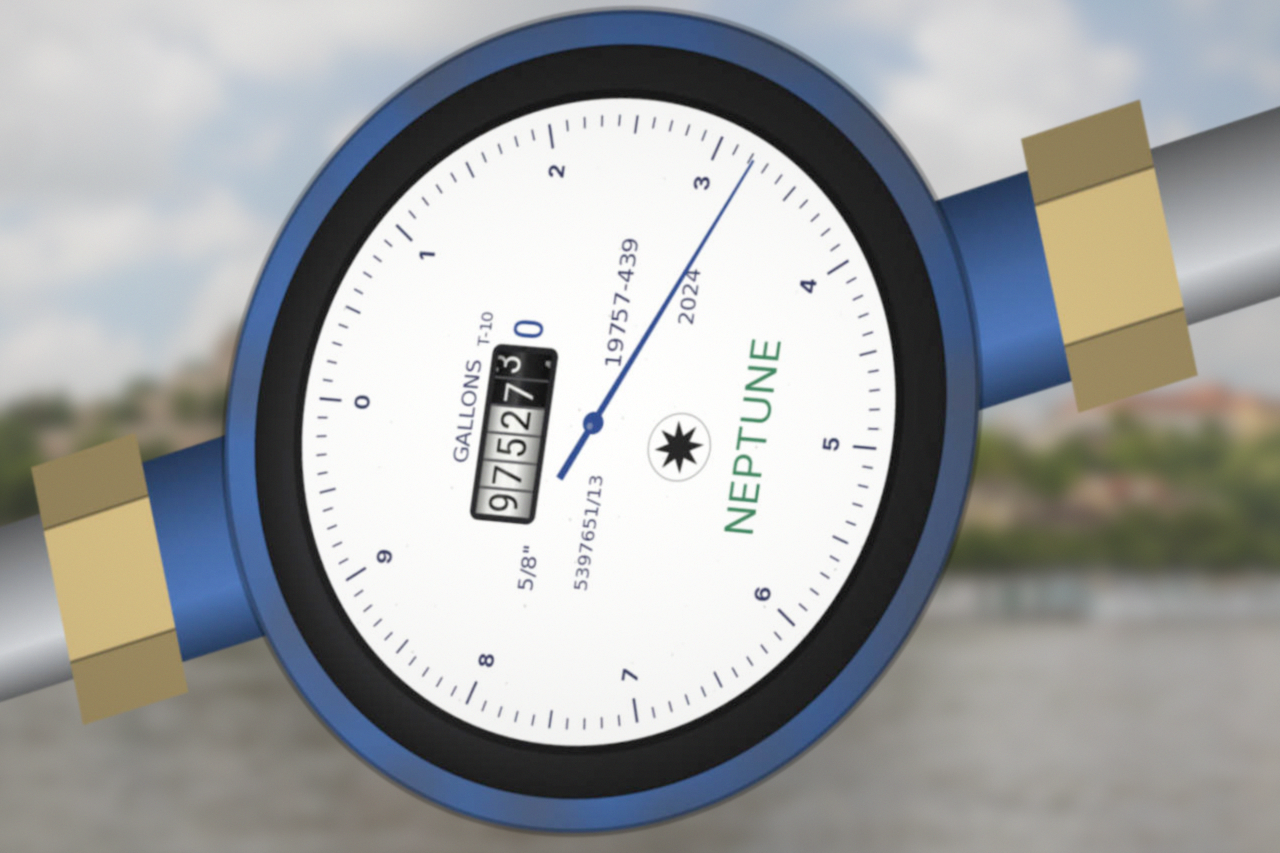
9752733.2 gal
